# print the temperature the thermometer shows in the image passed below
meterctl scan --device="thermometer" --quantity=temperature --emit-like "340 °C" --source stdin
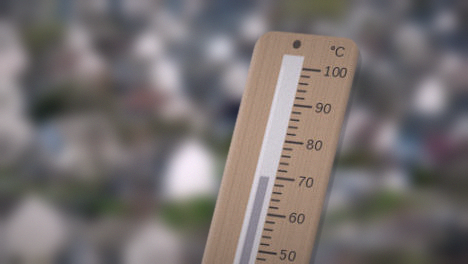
70 °C
